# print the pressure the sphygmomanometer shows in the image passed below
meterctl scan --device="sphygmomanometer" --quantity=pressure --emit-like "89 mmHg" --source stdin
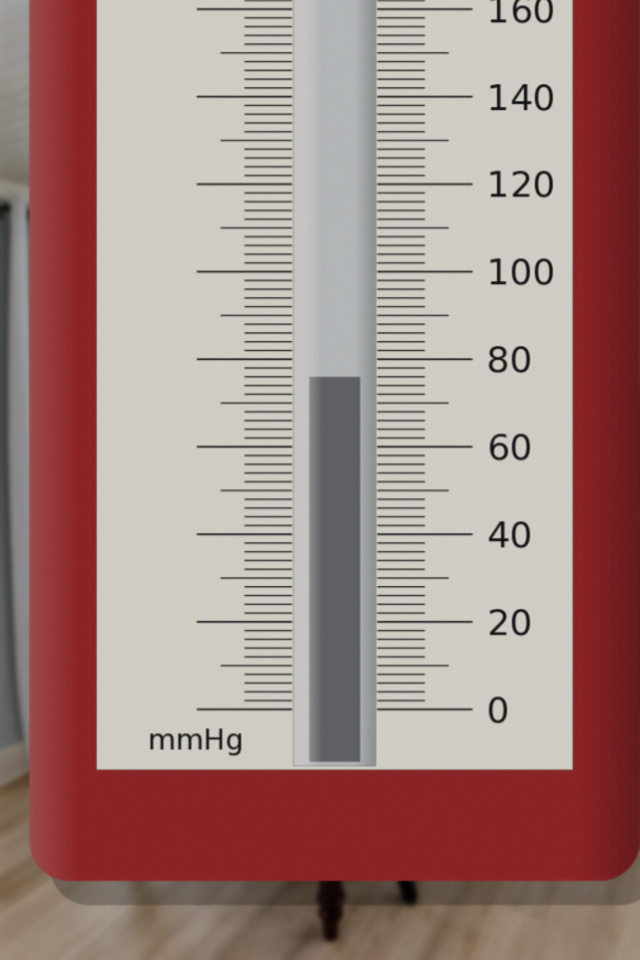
76 mmHg
